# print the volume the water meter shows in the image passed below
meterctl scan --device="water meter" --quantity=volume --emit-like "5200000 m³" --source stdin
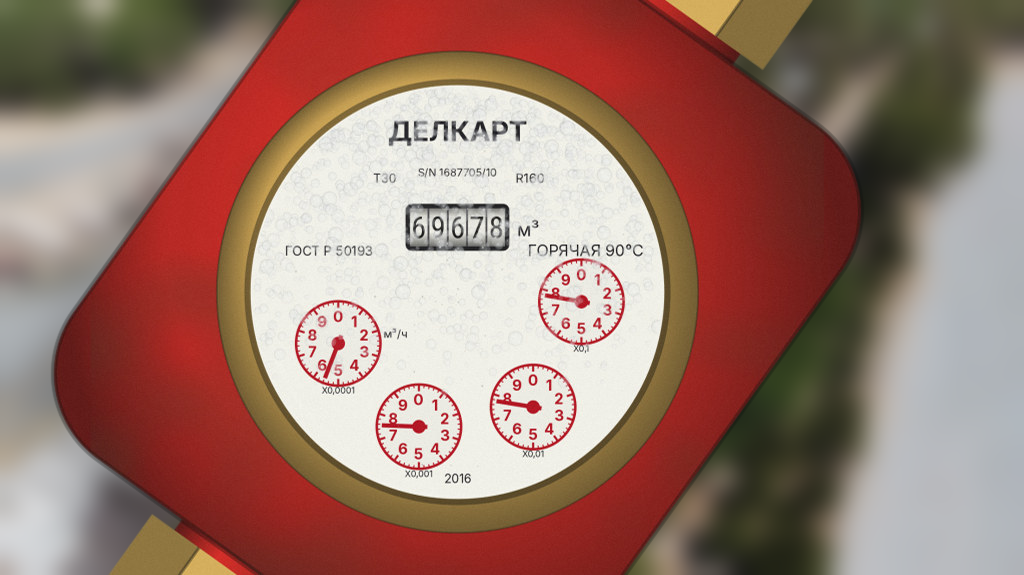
69678.7775 m³
